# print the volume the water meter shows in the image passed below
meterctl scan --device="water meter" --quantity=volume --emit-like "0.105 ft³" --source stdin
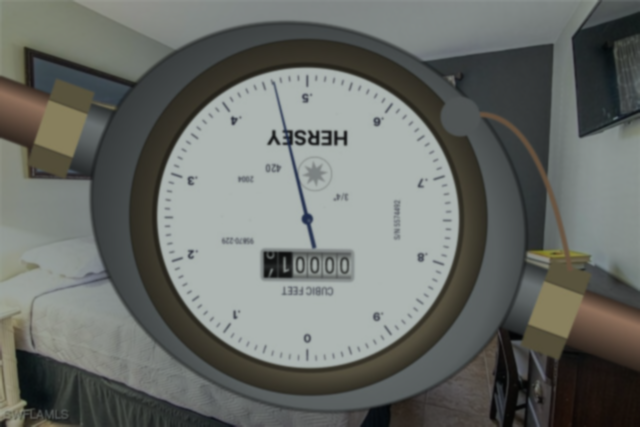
17.46 ft³
